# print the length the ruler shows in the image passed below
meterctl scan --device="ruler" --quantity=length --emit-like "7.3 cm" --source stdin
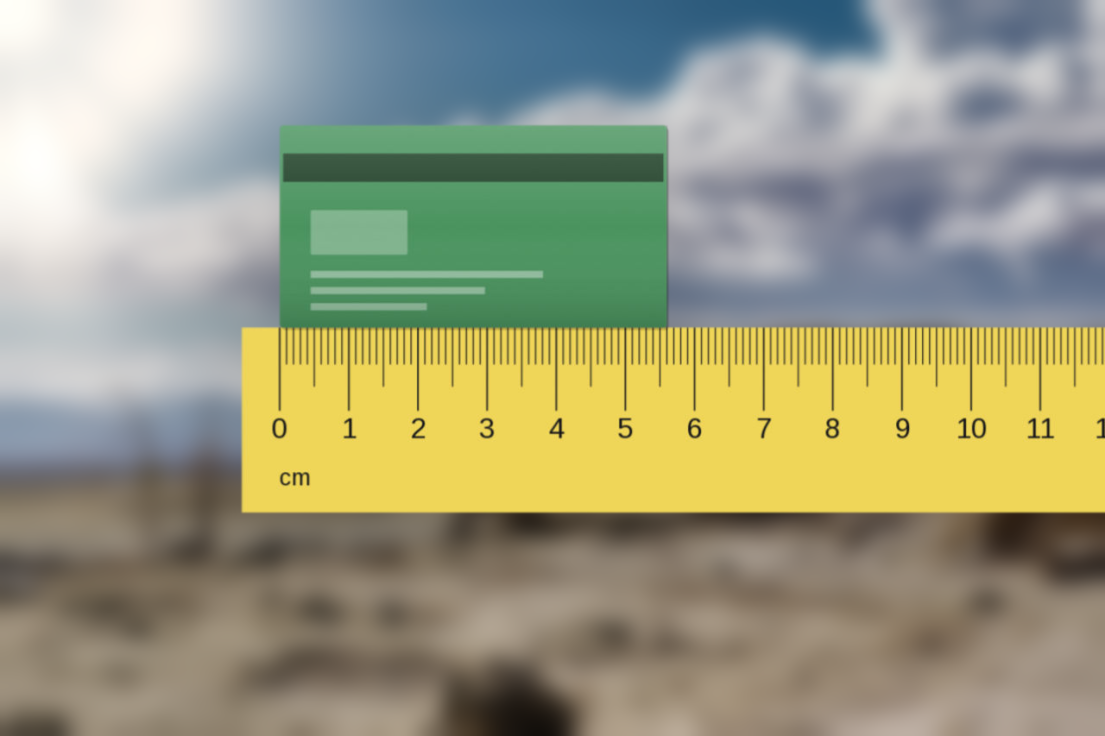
5.6 cm
